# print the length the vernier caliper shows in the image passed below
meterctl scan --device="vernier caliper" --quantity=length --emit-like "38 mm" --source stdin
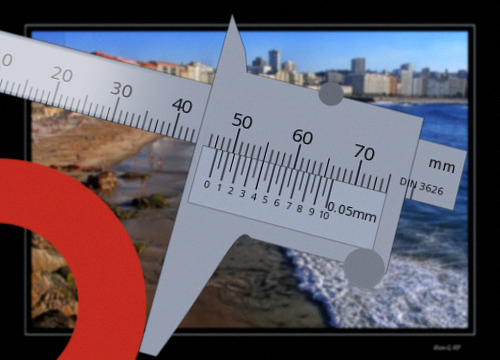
47.4 mm
